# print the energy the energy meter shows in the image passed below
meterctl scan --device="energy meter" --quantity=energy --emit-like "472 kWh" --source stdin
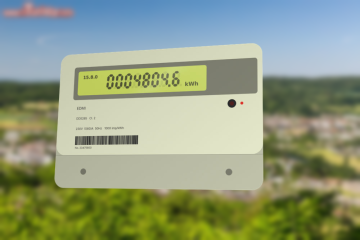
4804.6 kWh
